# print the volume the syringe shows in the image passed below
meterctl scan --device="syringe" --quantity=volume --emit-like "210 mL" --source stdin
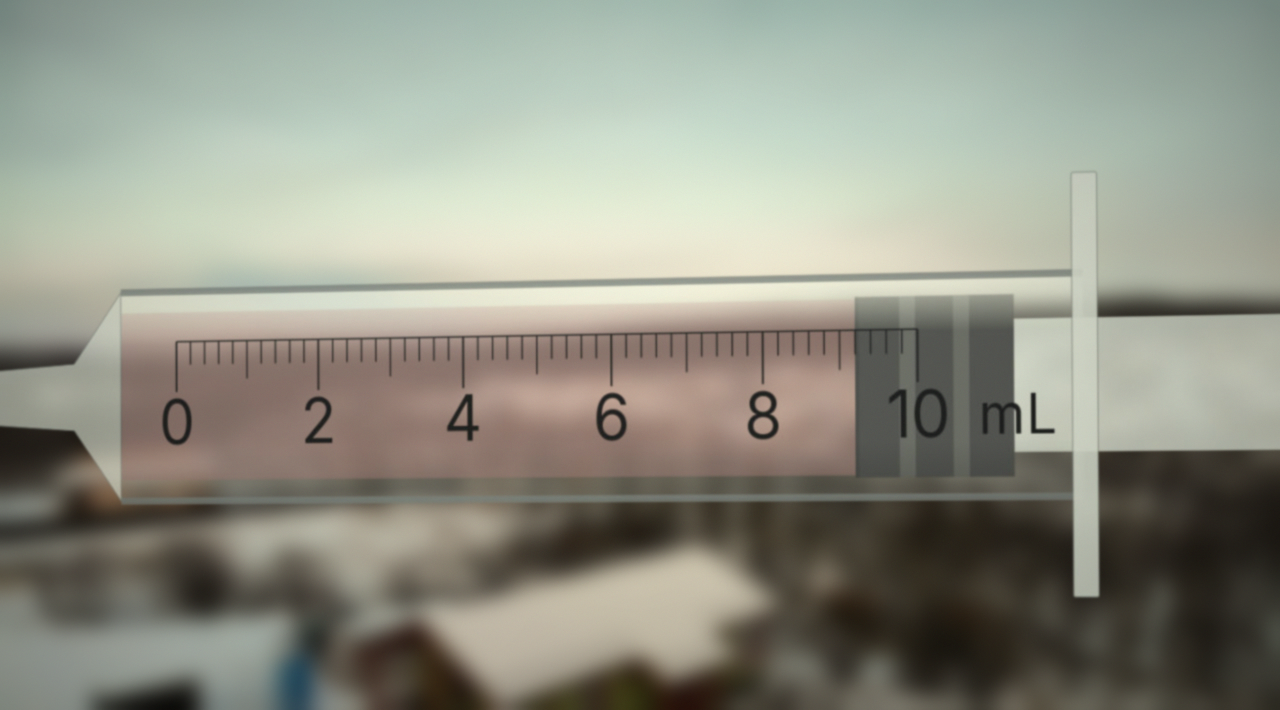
9.2 mL
